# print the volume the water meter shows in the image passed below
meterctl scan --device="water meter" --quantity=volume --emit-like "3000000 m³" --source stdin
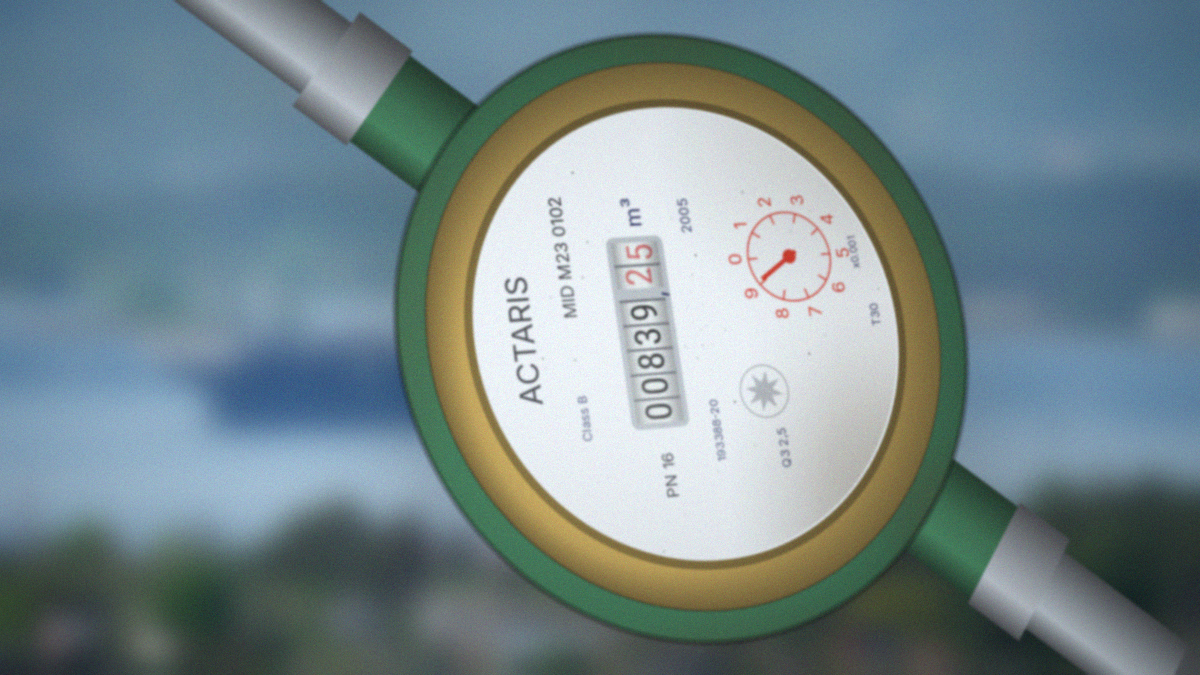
839.249 m³
